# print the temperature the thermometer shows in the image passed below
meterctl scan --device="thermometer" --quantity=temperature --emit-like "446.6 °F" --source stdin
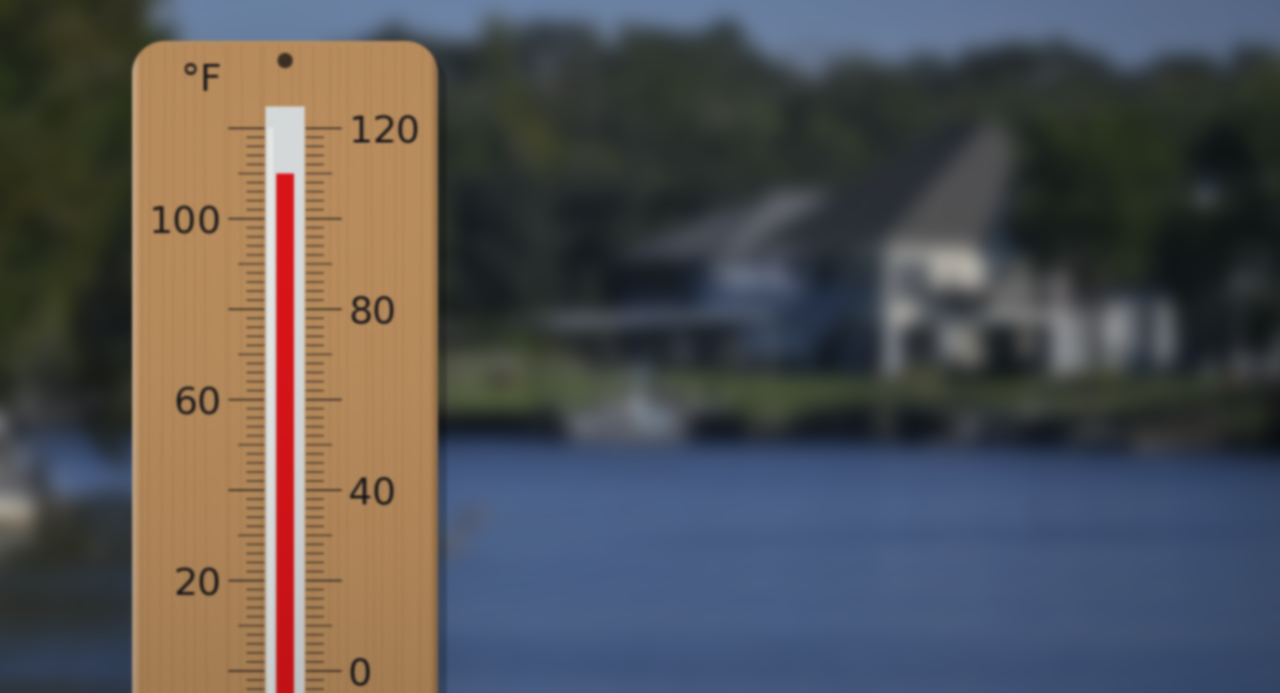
110 °F
